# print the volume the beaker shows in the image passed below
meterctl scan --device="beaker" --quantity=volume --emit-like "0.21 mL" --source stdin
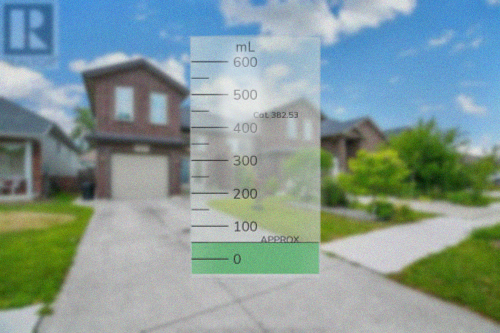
50 mL
